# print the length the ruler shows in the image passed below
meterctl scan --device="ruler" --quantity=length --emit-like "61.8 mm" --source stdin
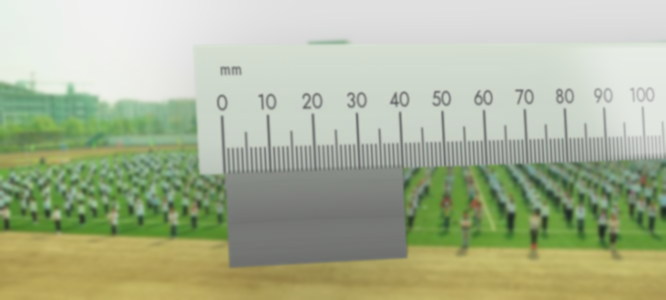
40 mm
